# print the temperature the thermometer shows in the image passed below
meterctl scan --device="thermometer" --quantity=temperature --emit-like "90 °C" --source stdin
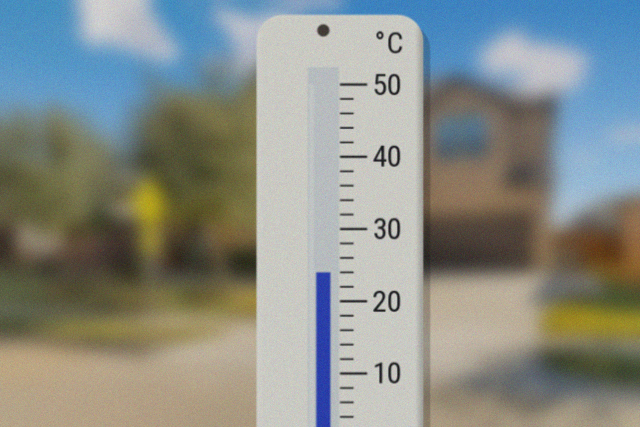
24 °C
